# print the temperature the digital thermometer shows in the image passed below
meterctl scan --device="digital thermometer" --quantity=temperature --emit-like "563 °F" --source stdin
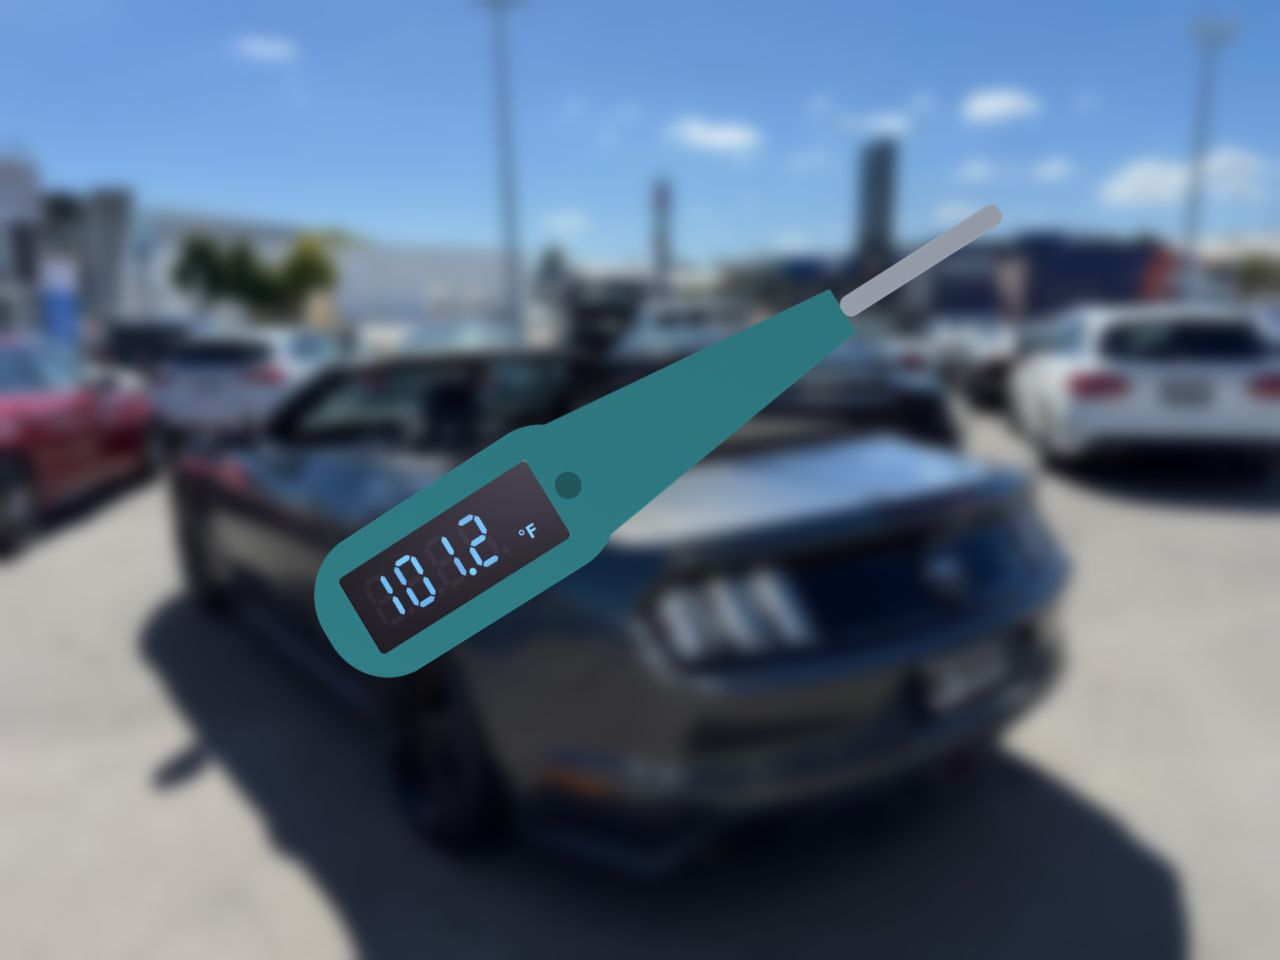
101.2 °F
